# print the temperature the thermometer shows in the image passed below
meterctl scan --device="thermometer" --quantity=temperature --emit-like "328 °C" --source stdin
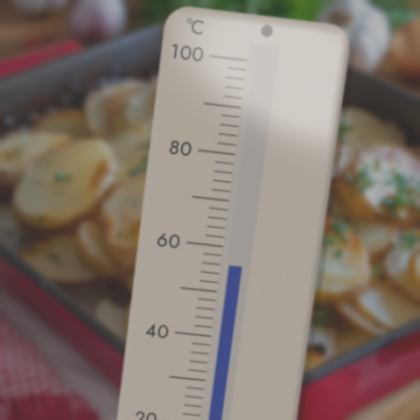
56 °C
